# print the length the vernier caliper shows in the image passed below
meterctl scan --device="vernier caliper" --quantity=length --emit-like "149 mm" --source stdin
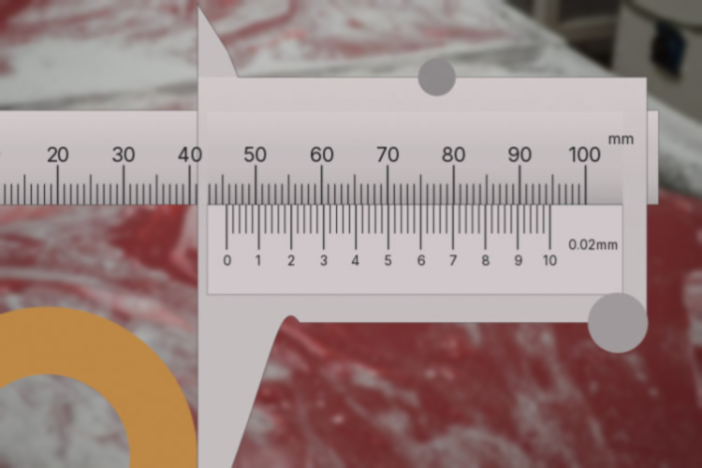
45.6 mm
